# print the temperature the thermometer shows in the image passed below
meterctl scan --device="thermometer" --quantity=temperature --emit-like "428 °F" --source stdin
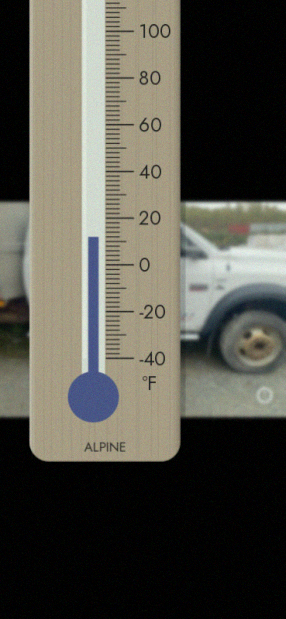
12 °F
